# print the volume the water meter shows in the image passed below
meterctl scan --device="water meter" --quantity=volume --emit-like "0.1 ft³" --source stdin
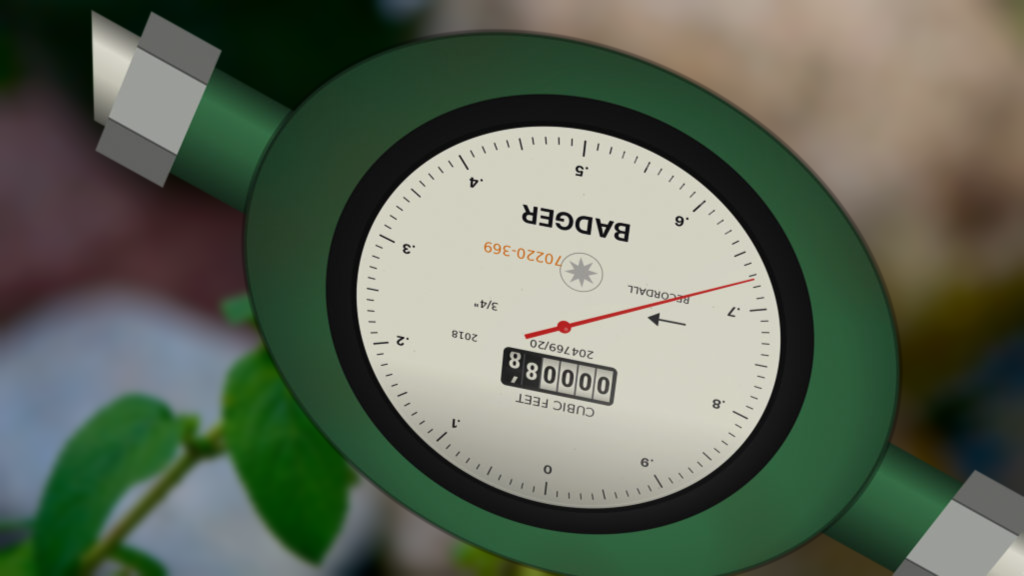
87.67 ft³
